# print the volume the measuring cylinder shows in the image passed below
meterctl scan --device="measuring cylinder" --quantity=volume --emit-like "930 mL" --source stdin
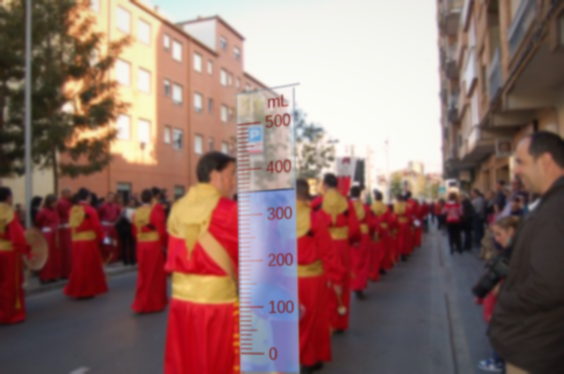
350 mL
